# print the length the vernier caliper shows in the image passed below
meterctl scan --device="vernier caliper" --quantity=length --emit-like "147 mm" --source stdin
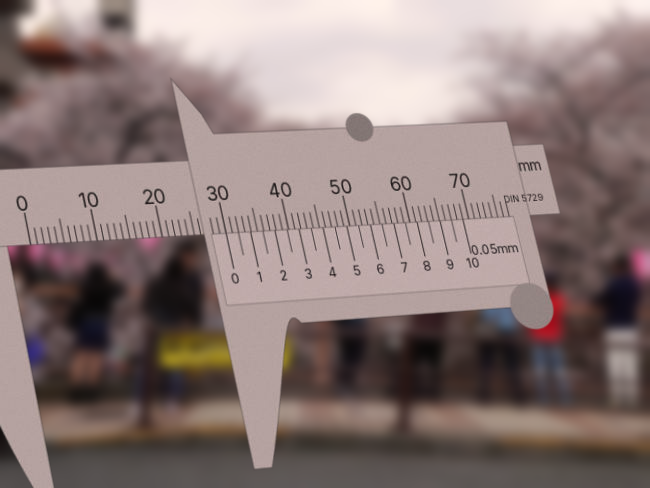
30.0 mm
